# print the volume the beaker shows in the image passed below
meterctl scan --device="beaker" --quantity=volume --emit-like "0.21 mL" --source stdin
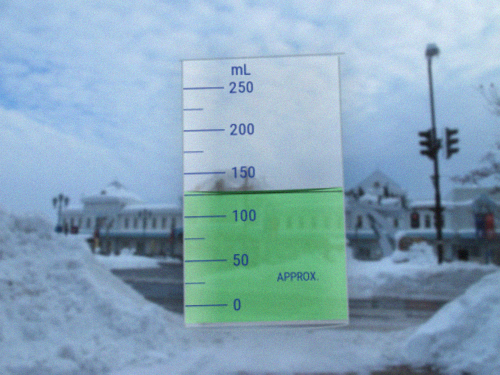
125 mL
